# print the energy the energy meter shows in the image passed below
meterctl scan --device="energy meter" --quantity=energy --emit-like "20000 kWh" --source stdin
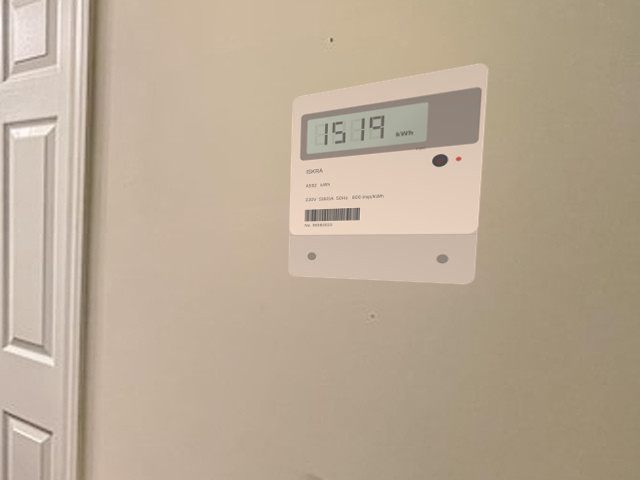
1519 kWh
